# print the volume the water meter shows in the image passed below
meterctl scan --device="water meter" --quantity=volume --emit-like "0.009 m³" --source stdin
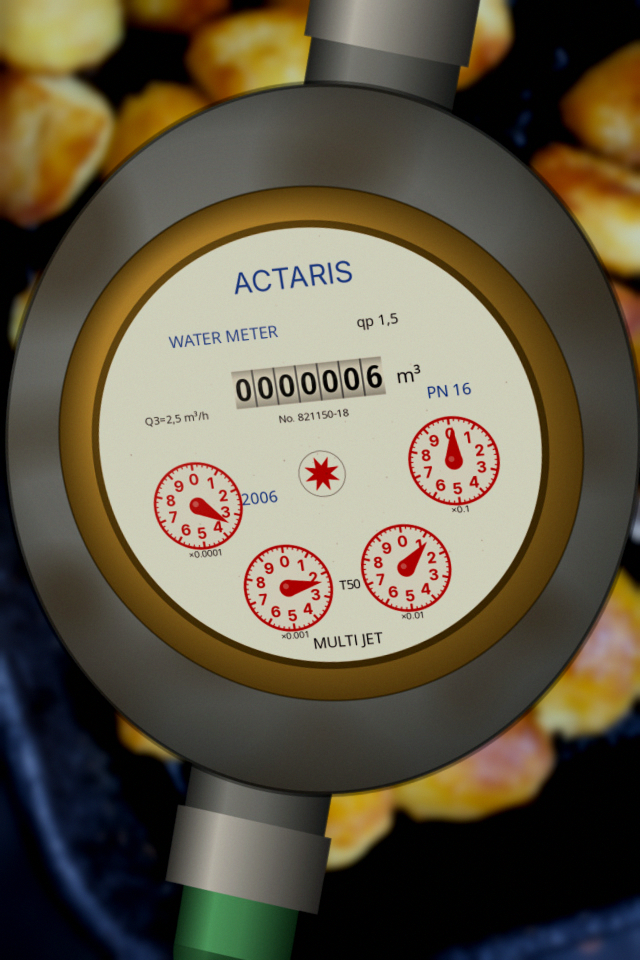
6.0123 m³
